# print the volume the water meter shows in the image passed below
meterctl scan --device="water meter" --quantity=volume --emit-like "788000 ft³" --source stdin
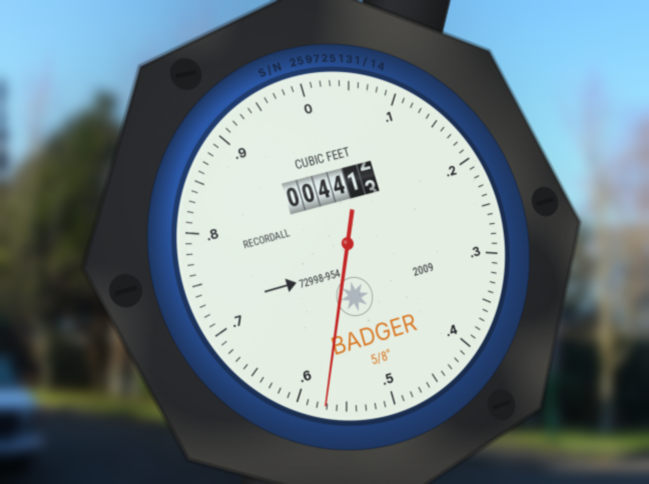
4412.57 ft³
